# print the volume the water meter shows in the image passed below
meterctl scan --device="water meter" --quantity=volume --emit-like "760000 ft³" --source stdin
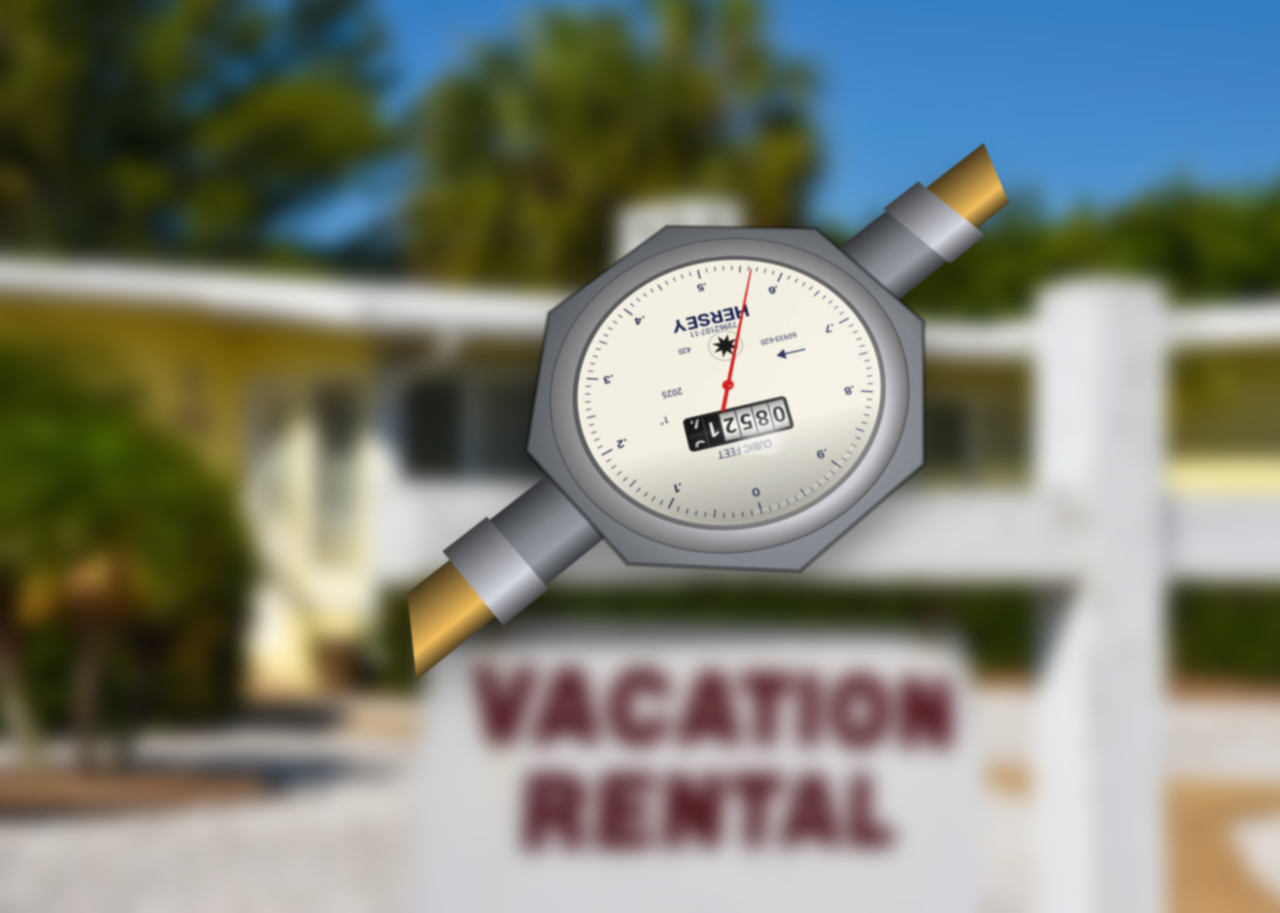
85213.56 ft³
